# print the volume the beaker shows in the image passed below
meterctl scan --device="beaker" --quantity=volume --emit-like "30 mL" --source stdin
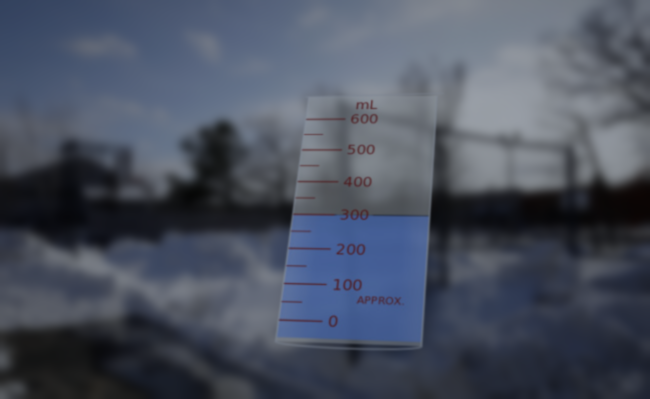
300 mL
